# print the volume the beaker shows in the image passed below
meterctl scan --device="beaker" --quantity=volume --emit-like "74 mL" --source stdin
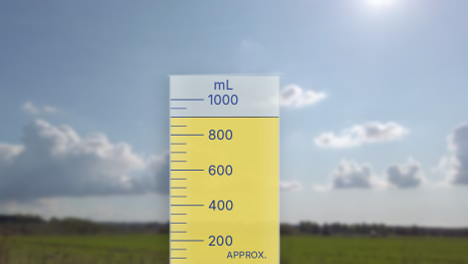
900 mL
